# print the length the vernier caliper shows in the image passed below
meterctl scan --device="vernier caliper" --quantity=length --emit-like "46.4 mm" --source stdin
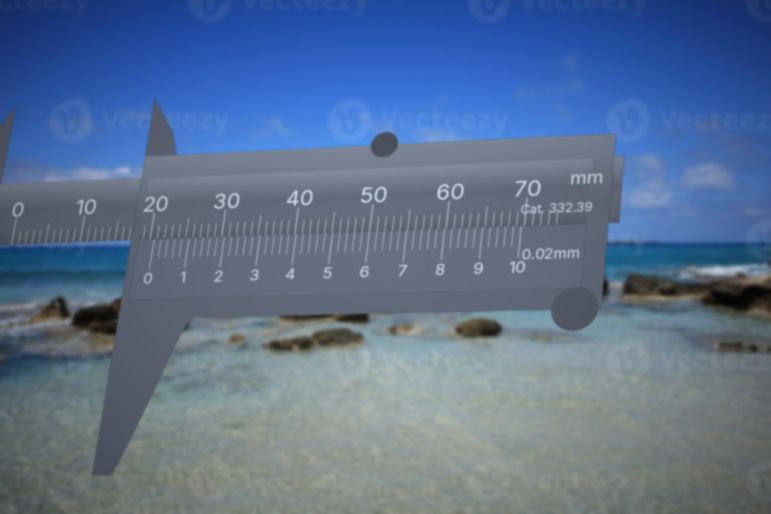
20.6 mm
